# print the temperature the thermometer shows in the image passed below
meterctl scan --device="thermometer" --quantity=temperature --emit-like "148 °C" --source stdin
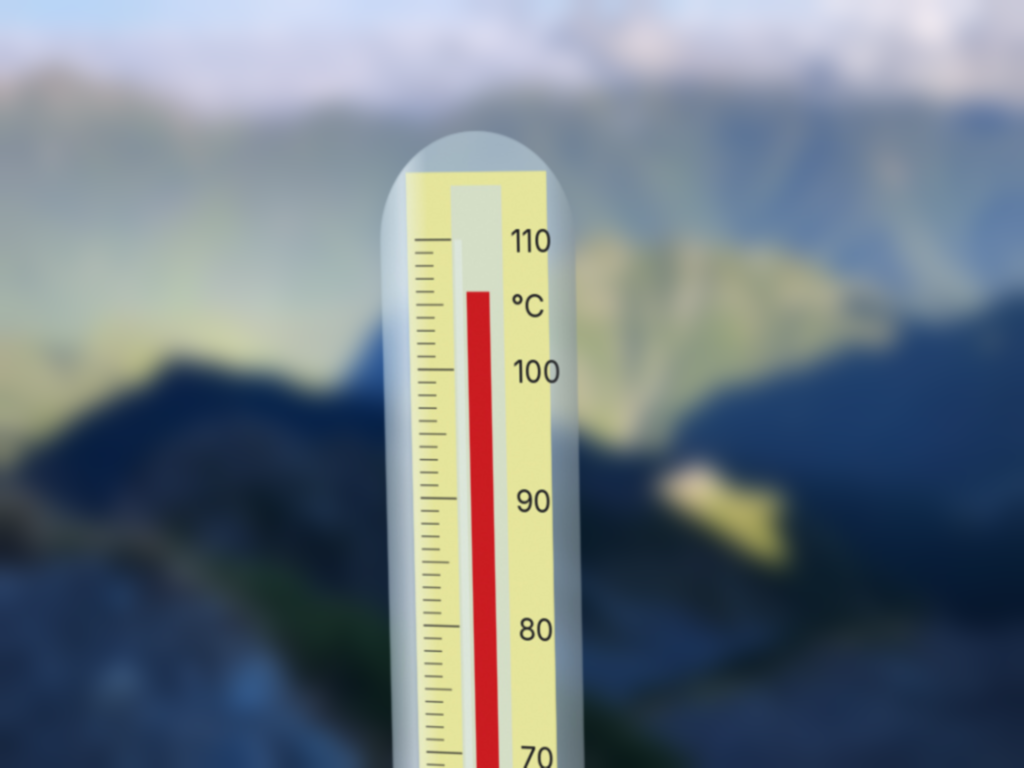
106 °C
